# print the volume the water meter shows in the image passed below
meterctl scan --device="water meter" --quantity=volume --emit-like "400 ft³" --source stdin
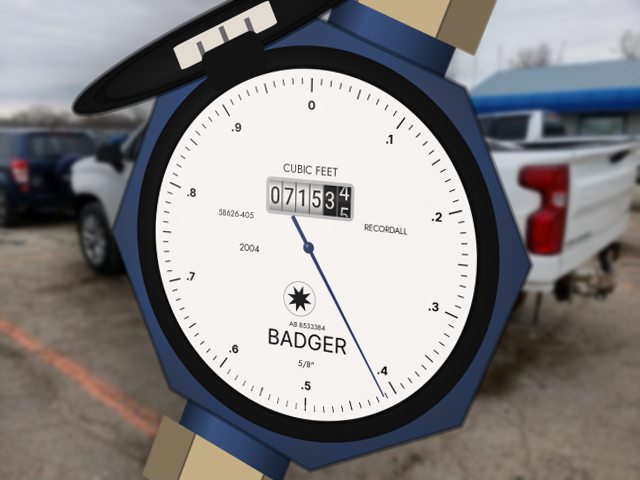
71534.41 ft³
